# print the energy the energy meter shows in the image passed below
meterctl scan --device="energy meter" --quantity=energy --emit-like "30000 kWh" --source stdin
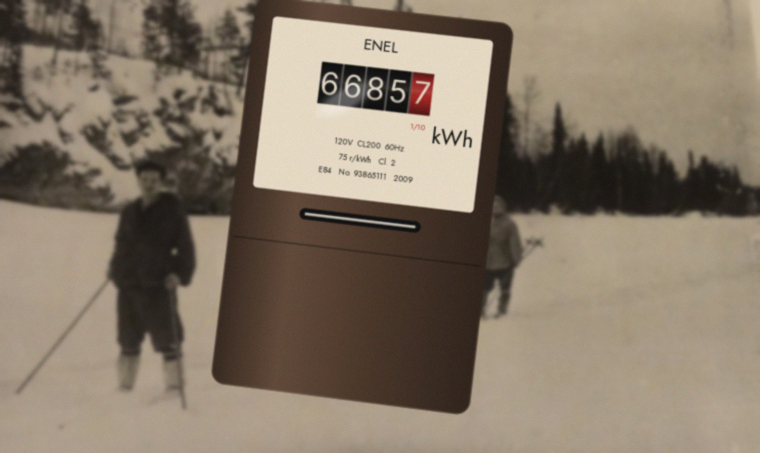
6685.7 kWh
